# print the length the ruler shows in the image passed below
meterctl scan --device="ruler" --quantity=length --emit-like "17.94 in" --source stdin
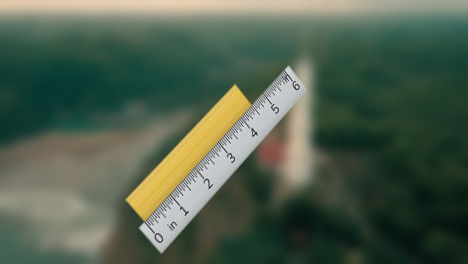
4.5 in
